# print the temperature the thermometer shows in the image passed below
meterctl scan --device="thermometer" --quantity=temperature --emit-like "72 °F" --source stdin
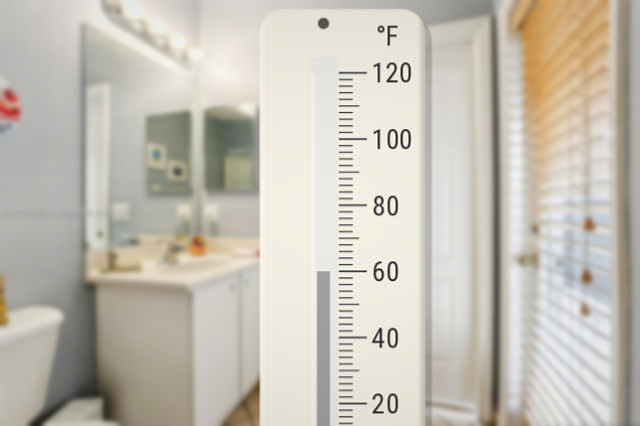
60 °F
